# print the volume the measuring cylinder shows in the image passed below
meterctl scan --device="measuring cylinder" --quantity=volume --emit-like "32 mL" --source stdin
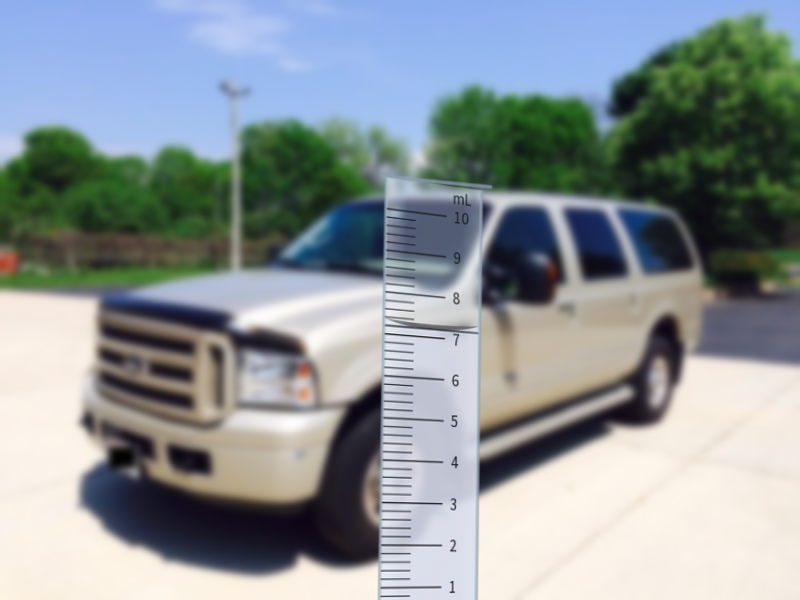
7.2 mL
